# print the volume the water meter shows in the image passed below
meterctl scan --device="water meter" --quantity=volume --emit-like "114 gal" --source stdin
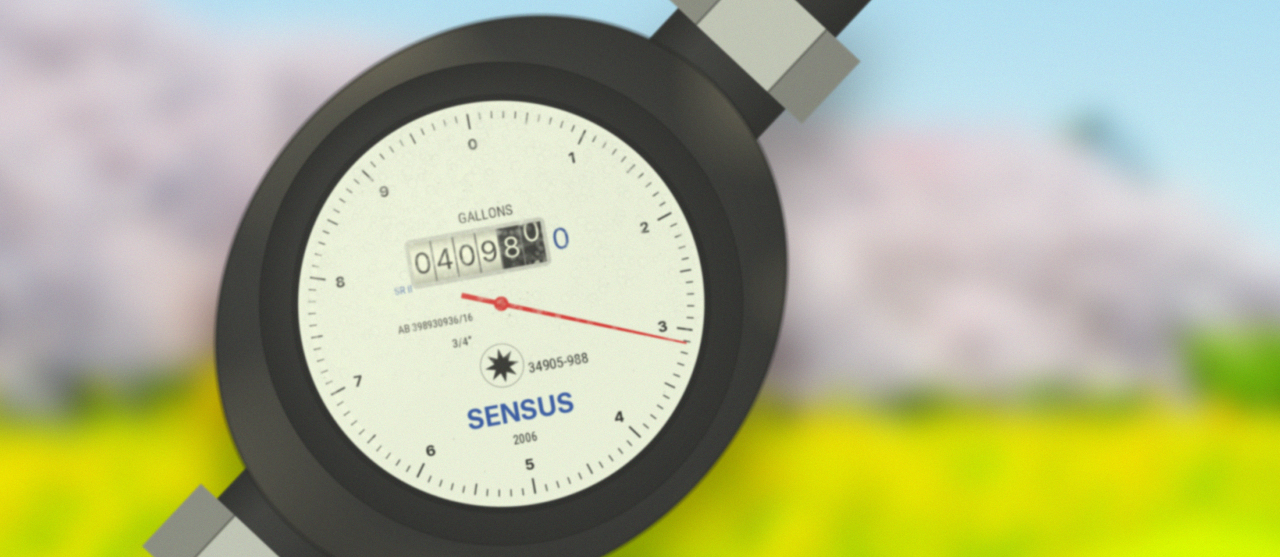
409803.1 gal
